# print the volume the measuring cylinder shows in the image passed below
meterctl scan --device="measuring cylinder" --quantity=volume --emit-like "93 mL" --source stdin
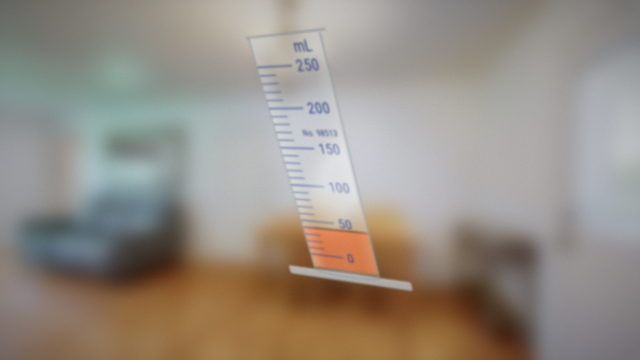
40 mL
